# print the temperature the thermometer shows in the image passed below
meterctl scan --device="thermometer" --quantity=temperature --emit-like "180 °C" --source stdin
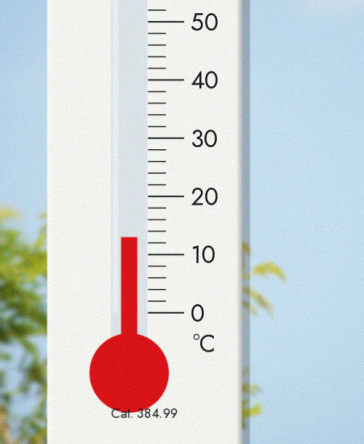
13 °C
